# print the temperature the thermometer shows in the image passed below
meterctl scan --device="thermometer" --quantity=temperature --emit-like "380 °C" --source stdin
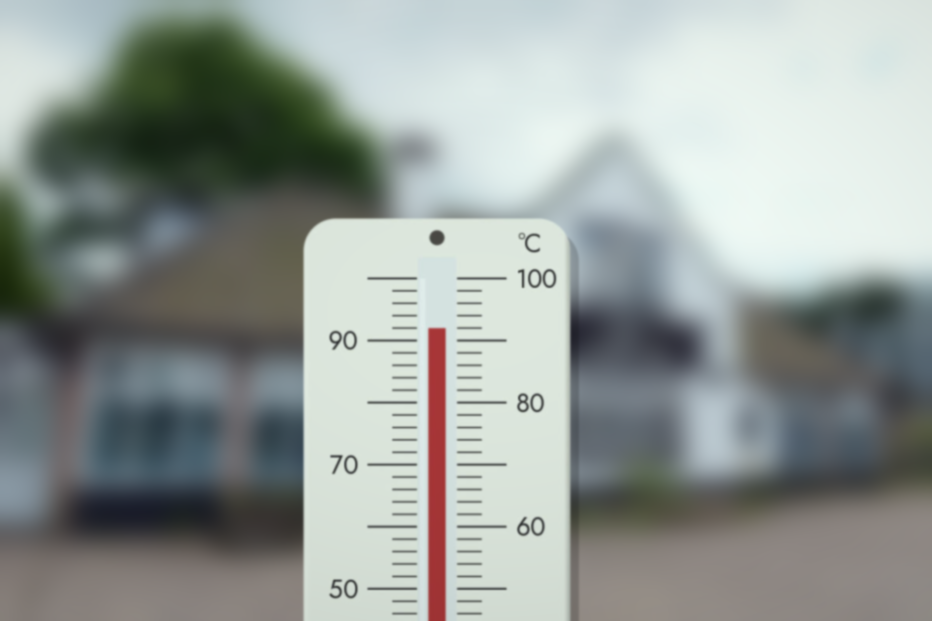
92 °C
